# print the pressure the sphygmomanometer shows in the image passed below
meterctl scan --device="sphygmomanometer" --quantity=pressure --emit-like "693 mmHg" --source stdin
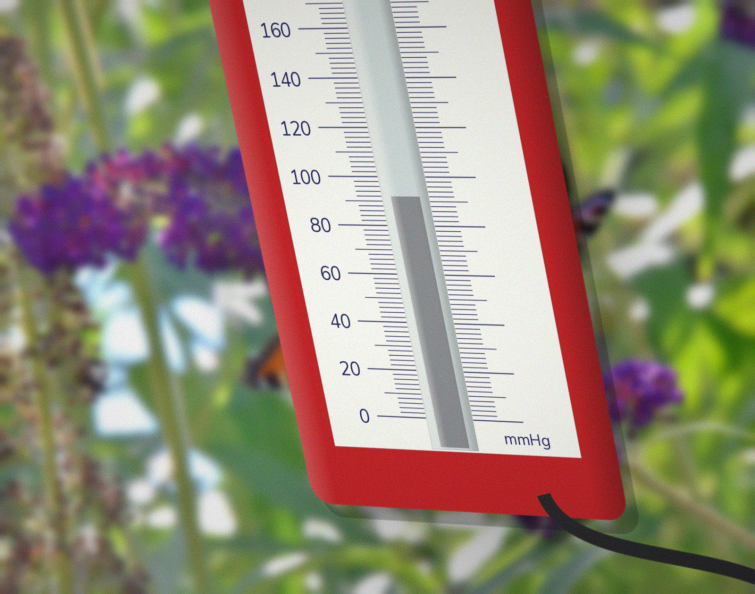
92 mmHg
